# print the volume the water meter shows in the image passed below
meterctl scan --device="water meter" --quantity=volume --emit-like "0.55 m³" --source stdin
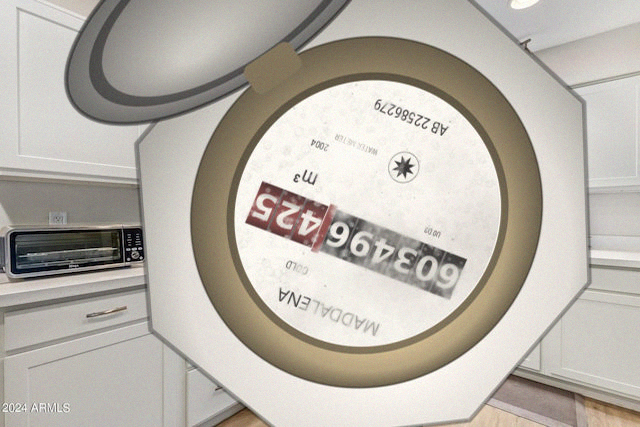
603496.425 m³
